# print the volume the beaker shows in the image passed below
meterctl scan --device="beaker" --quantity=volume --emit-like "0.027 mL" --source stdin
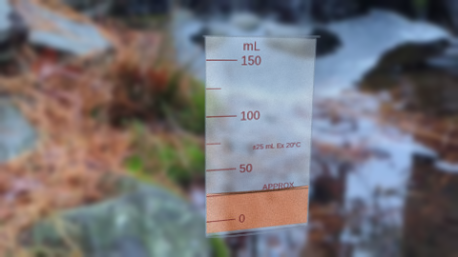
25 mL
